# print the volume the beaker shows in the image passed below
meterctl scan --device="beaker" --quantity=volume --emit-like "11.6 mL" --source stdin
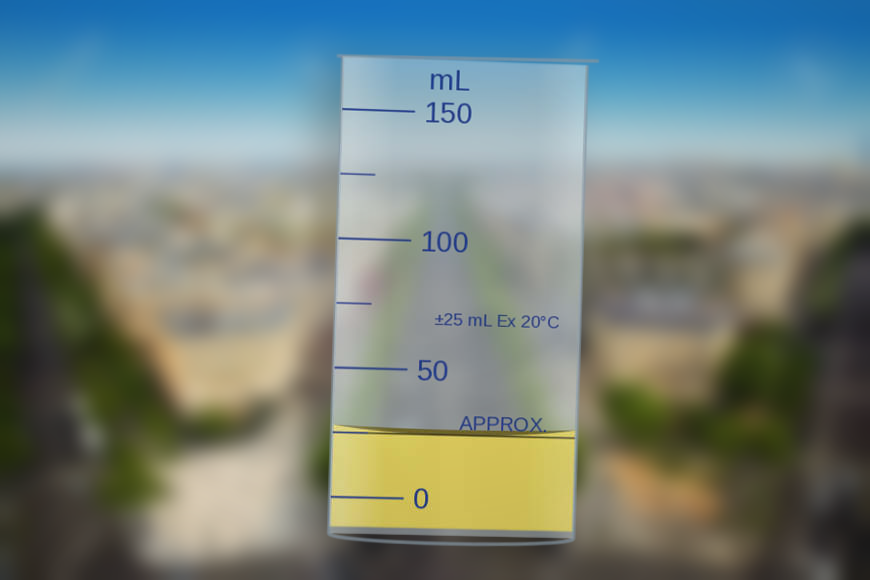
25 mL
